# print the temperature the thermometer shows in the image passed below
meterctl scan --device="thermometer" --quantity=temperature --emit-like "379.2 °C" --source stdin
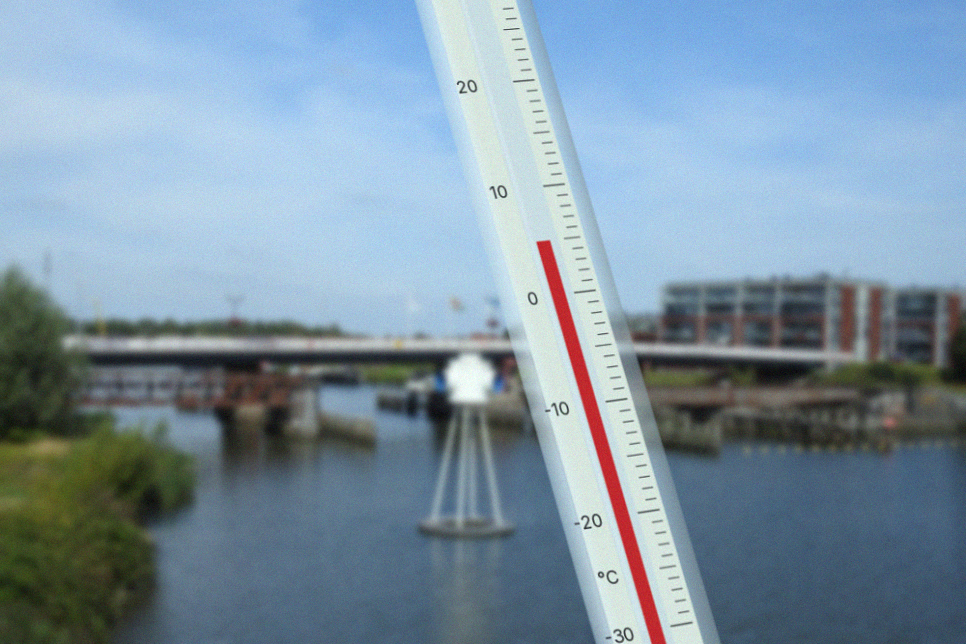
5 °C
